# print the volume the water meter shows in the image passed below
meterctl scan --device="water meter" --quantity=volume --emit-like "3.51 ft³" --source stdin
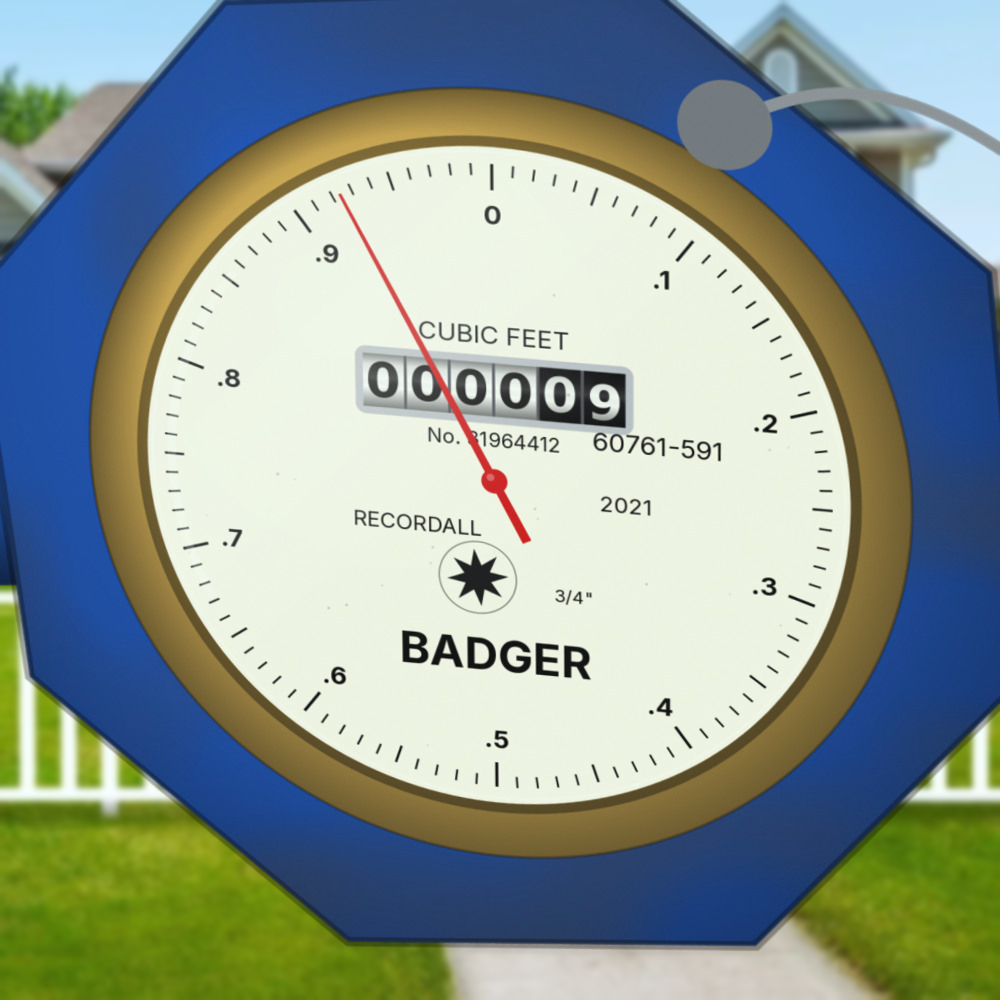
8.92 ft³
